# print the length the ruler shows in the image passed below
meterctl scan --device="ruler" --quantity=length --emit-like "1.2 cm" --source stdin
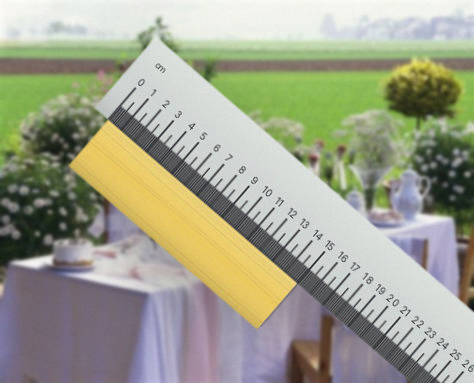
15 cm
